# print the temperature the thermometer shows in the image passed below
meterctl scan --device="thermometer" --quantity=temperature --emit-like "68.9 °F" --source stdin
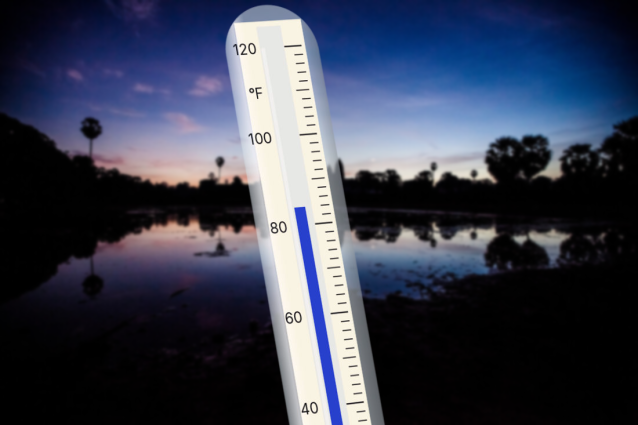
84 °F
